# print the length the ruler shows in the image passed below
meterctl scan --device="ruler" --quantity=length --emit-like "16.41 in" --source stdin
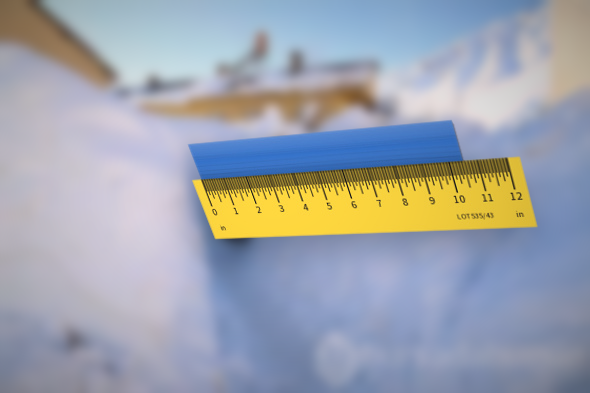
10.5 in
